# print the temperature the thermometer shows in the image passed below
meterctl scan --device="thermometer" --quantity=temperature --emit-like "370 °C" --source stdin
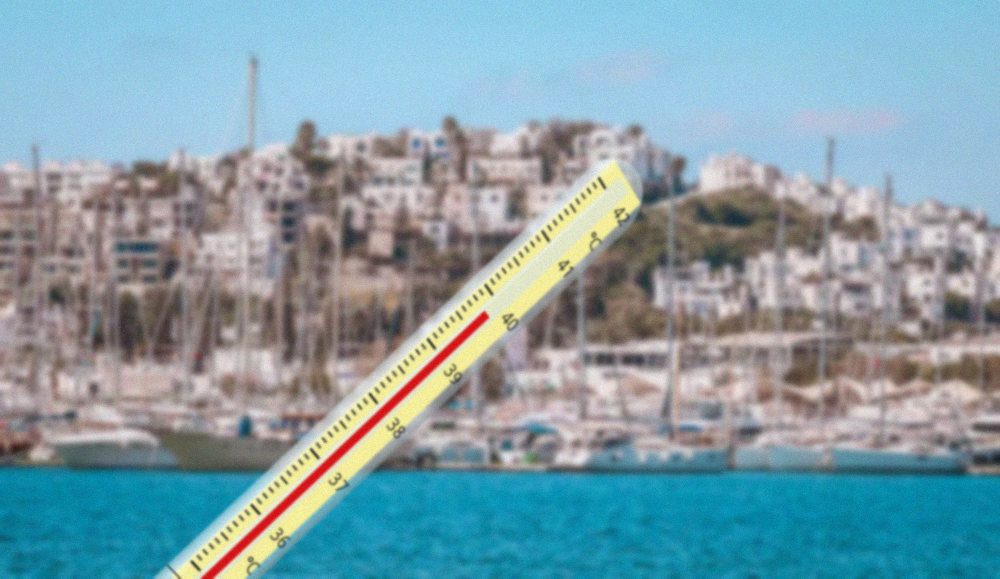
39.8 °C
